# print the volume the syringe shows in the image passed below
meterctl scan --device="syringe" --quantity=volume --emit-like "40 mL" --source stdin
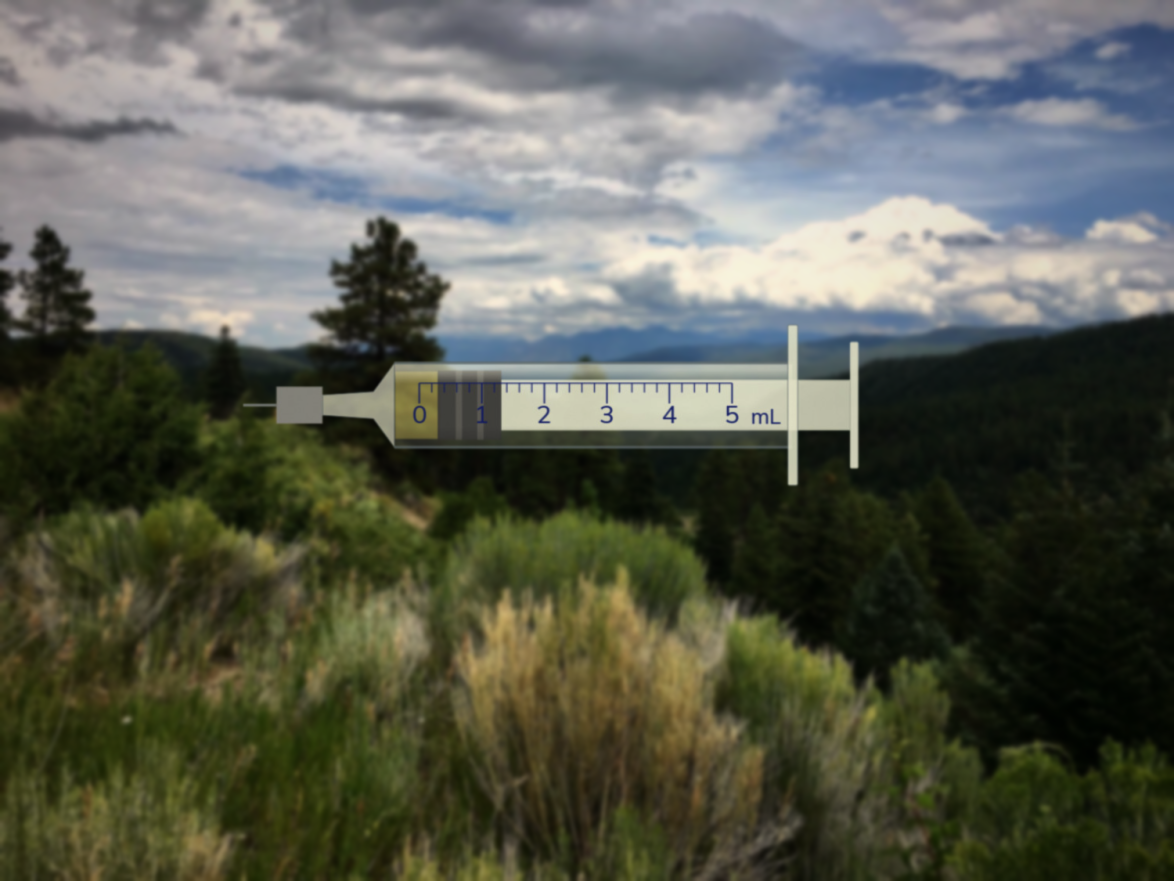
0.3 mL
